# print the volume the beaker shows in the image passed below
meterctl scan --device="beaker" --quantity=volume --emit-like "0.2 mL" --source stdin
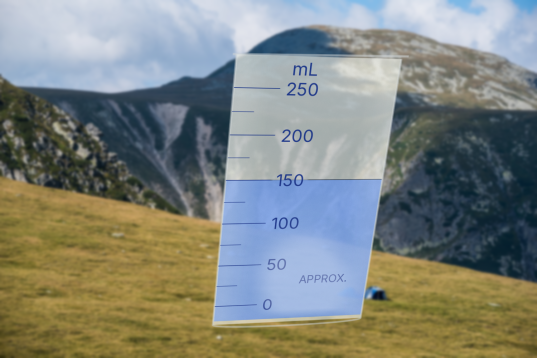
150 mL
